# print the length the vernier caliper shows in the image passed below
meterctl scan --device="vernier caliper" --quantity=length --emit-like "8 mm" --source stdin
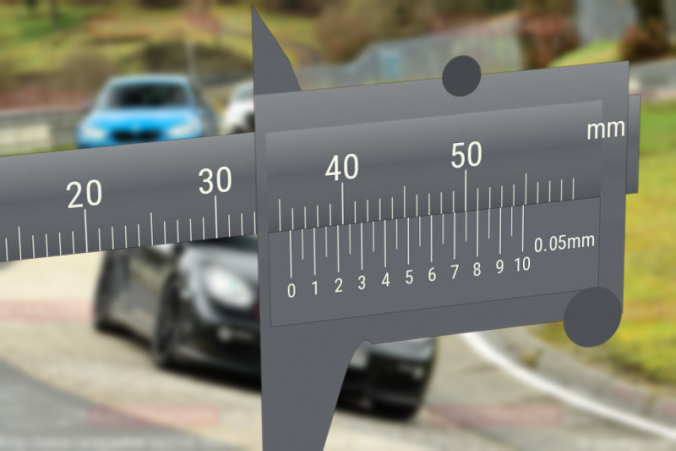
35.8 mm
